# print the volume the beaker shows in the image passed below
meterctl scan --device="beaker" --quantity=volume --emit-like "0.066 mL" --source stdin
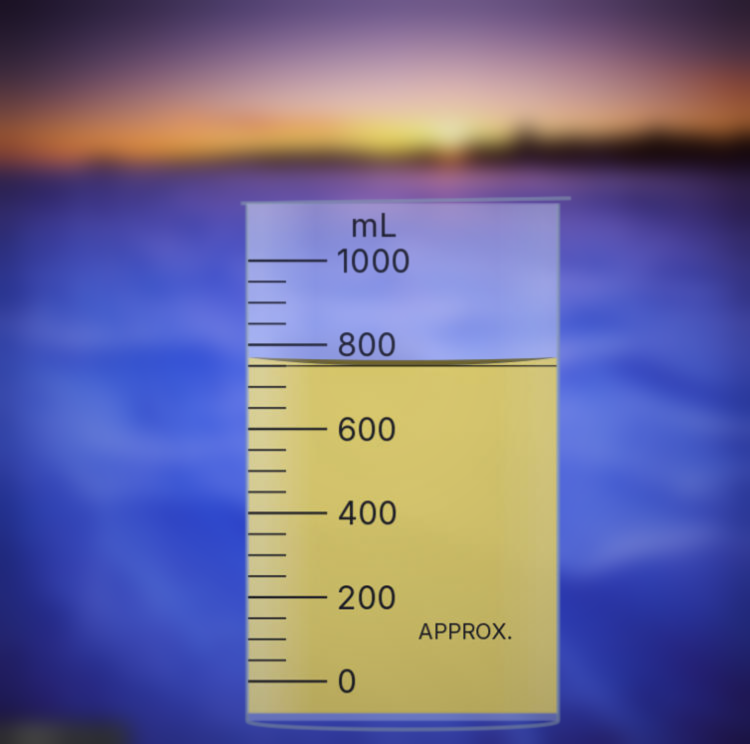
750 mL
